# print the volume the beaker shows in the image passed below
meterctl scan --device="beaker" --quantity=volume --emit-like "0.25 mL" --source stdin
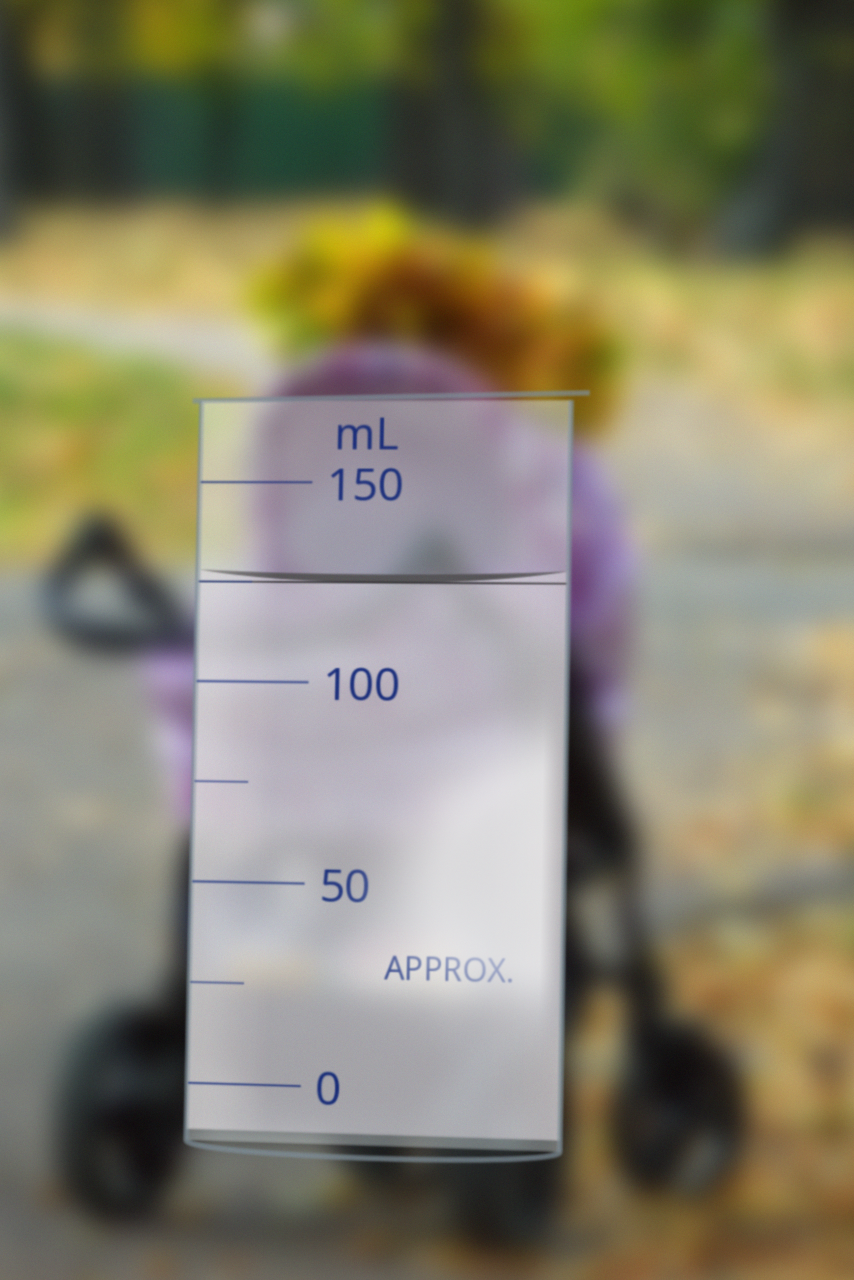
125 mL
